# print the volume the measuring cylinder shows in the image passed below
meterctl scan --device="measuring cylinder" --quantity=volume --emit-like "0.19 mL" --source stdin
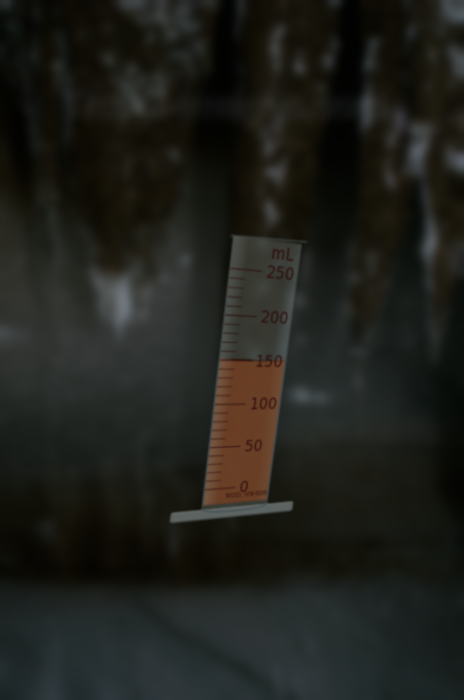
150 mL
